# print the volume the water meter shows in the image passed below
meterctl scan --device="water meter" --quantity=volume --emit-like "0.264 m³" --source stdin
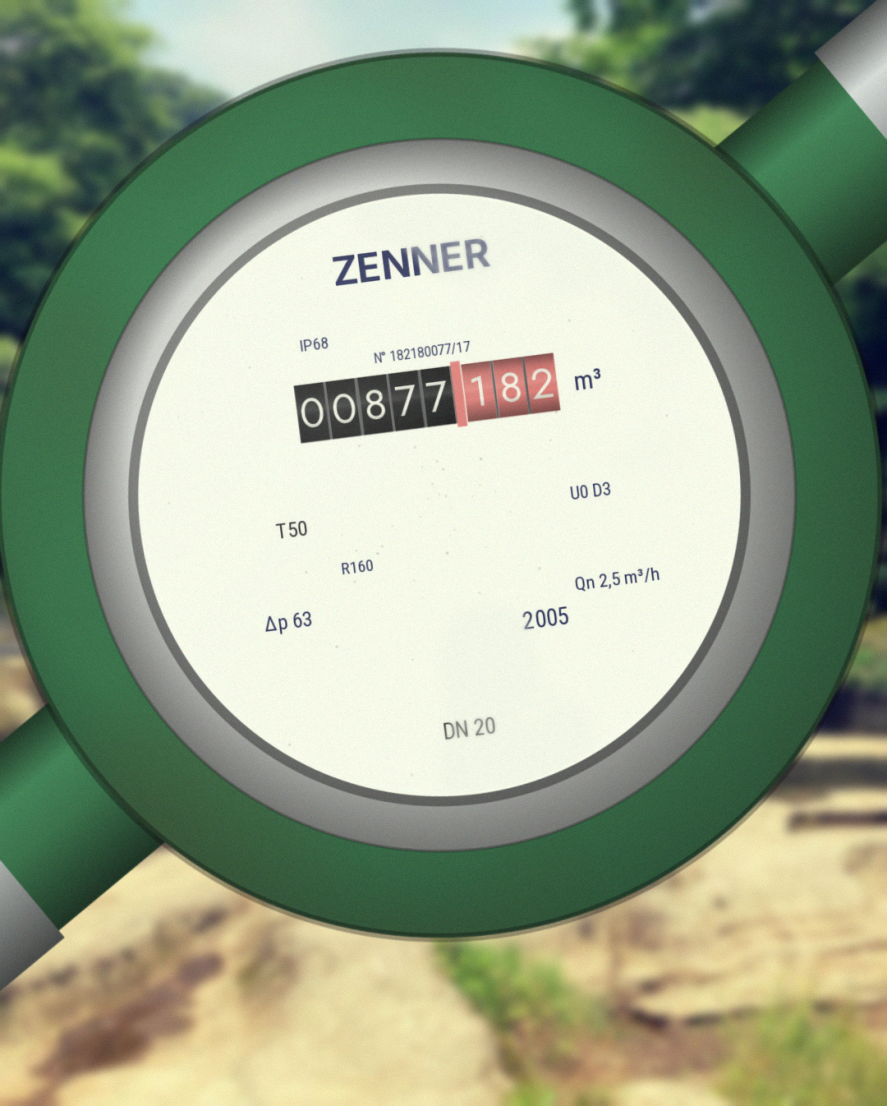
877.182 m³
